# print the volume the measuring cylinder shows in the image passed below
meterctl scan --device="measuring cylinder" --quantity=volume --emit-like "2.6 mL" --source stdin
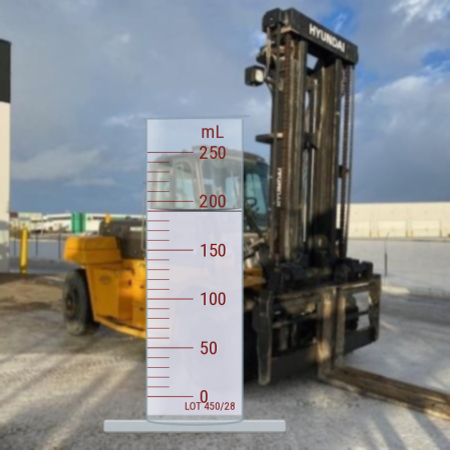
190 mL
